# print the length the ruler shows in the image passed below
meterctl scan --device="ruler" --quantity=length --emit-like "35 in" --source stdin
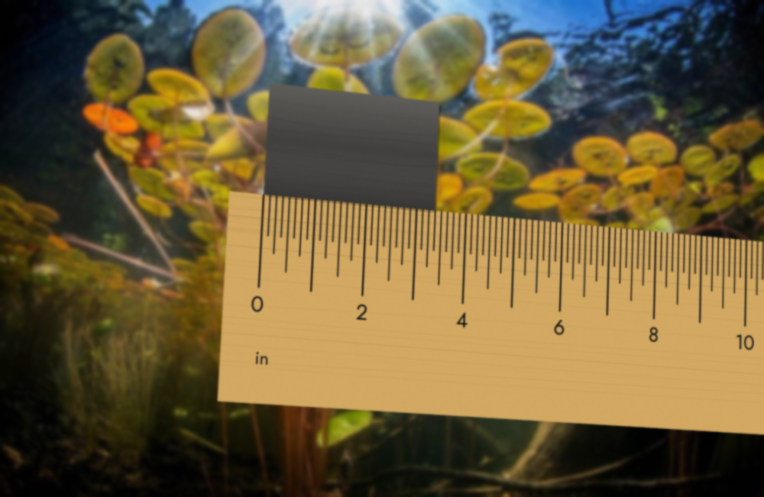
3.375 in
